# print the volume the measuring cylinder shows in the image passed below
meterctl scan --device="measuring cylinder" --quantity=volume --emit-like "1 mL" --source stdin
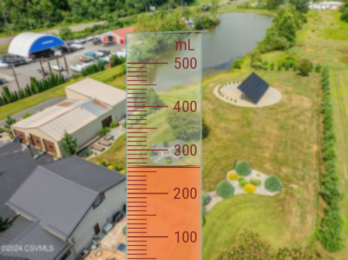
260 mL
